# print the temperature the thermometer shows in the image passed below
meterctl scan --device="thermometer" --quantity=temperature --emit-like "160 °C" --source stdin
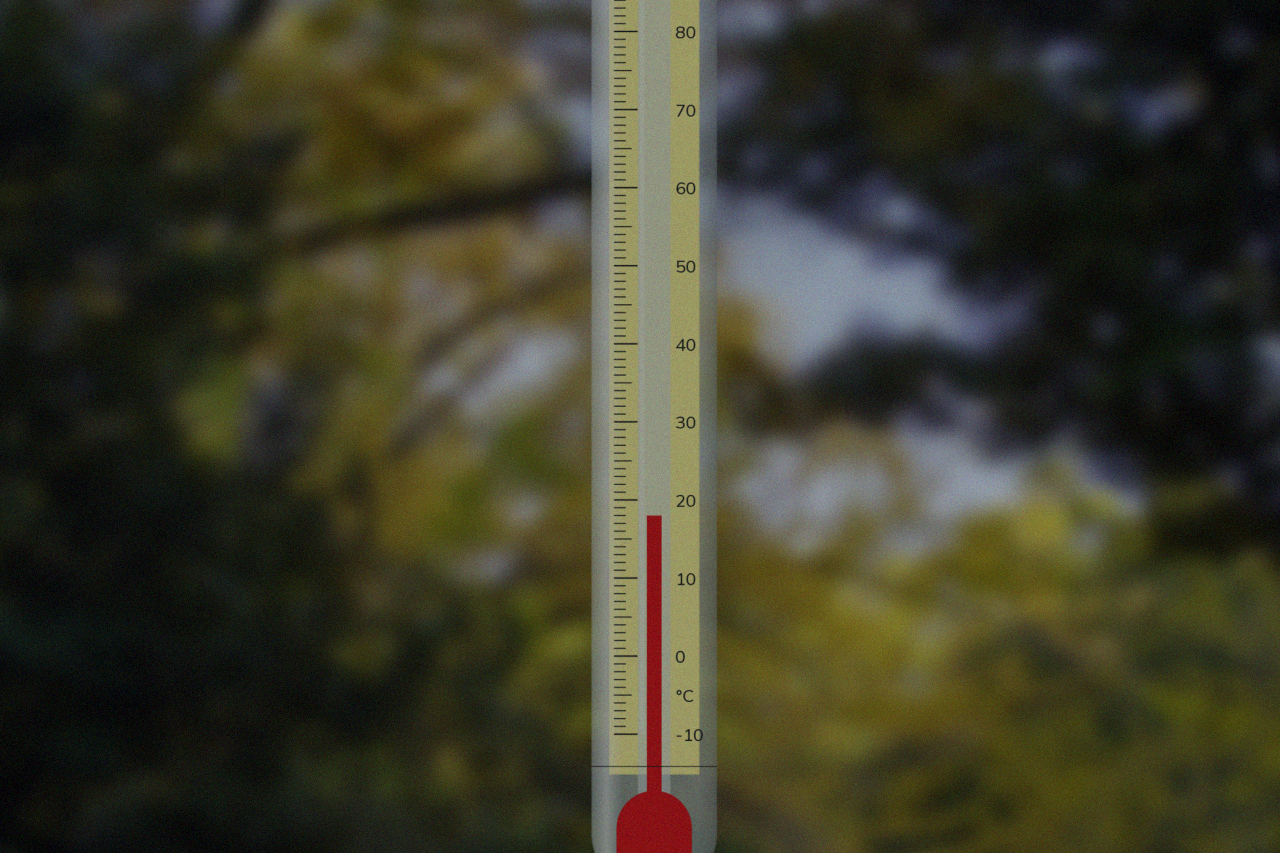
18 °C
